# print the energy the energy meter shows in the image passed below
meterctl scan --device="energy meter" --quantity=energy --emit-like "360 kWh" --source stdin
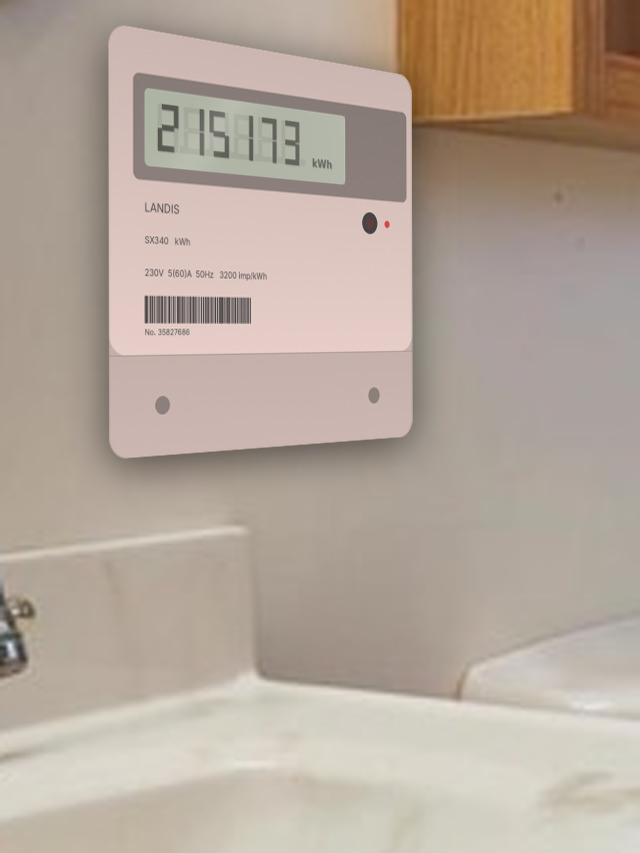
215173 kWh
